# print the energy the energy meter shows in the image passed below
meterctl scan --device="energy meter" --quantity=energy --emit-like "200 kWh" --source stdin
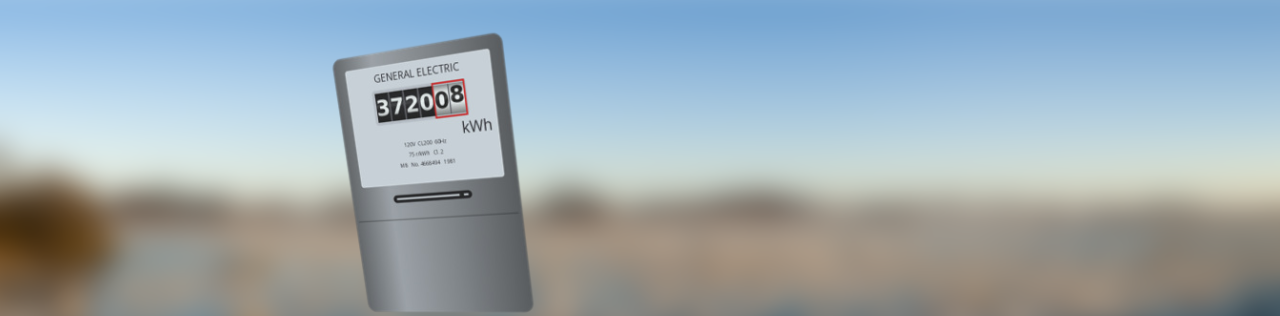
3720.08 kWh
